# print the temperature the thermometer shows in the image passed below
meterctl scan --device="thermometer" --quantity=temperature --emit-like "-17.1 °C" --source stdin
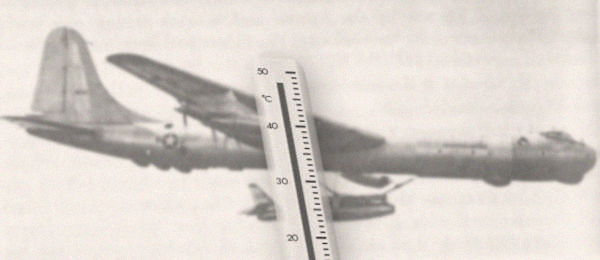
48 °C
